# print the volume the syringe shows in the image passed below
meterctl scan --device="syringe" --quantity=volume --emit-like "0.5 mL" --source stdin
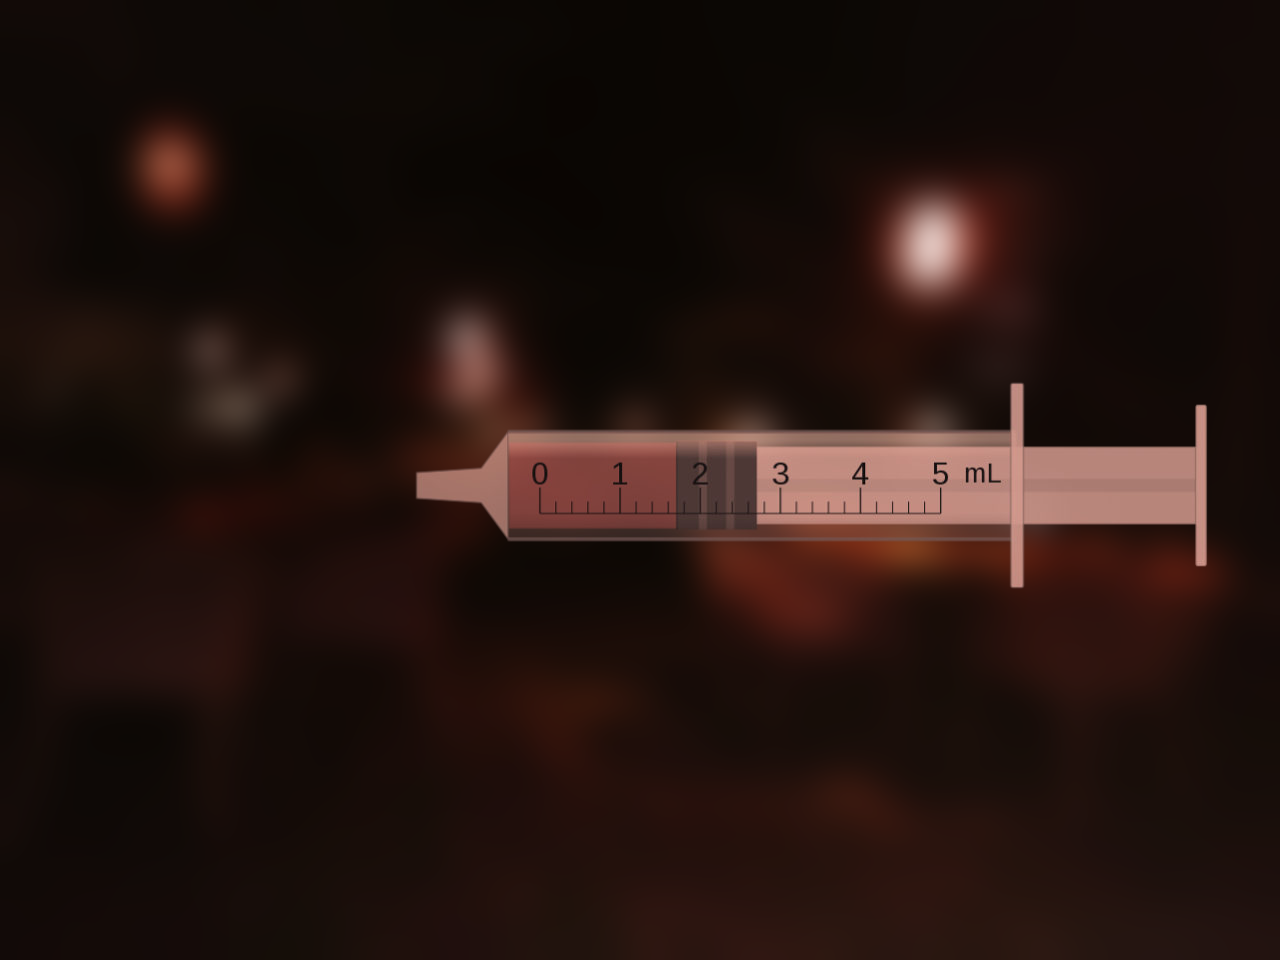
1.7 mL
